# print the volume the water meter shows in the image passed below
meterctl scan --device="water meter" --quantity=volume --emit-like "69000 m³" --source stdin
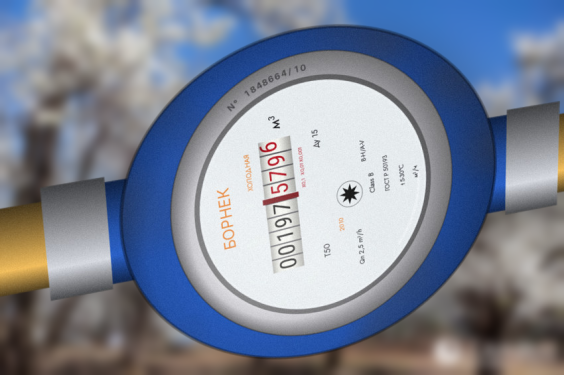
197.5796 m³
